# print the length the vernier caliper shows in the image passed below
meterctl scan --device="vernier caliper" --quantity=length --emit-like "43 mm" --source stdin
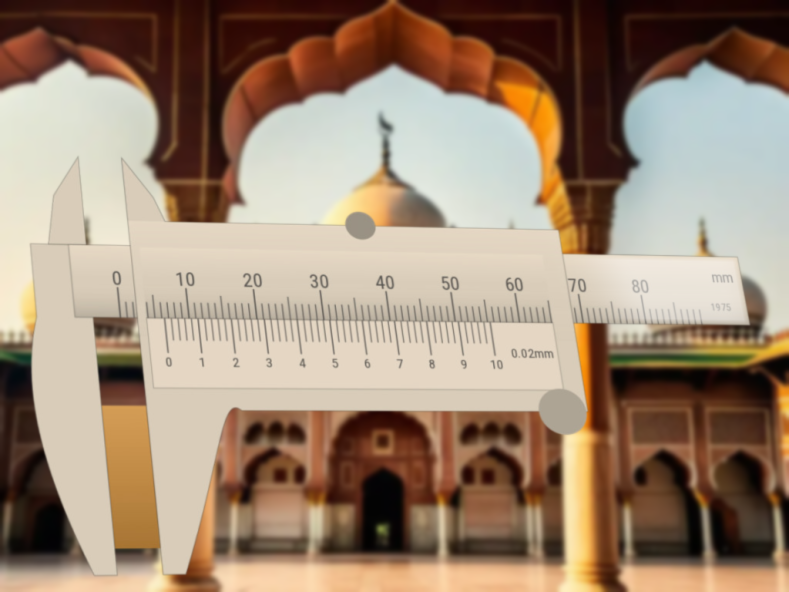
6.4 mm
